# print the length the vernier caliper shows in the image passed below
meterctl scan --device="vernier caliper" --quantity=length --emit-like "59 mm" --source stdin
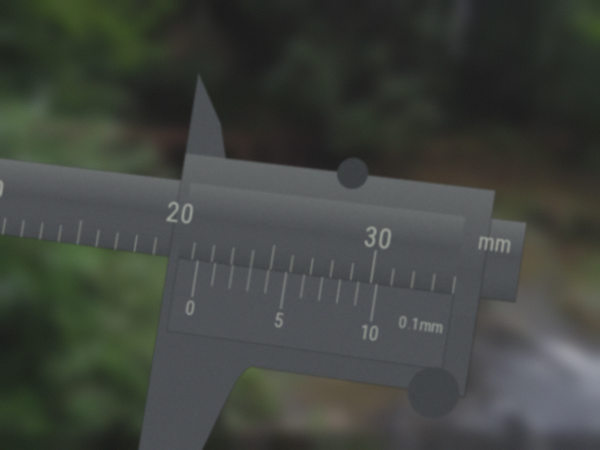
21.3 mm
